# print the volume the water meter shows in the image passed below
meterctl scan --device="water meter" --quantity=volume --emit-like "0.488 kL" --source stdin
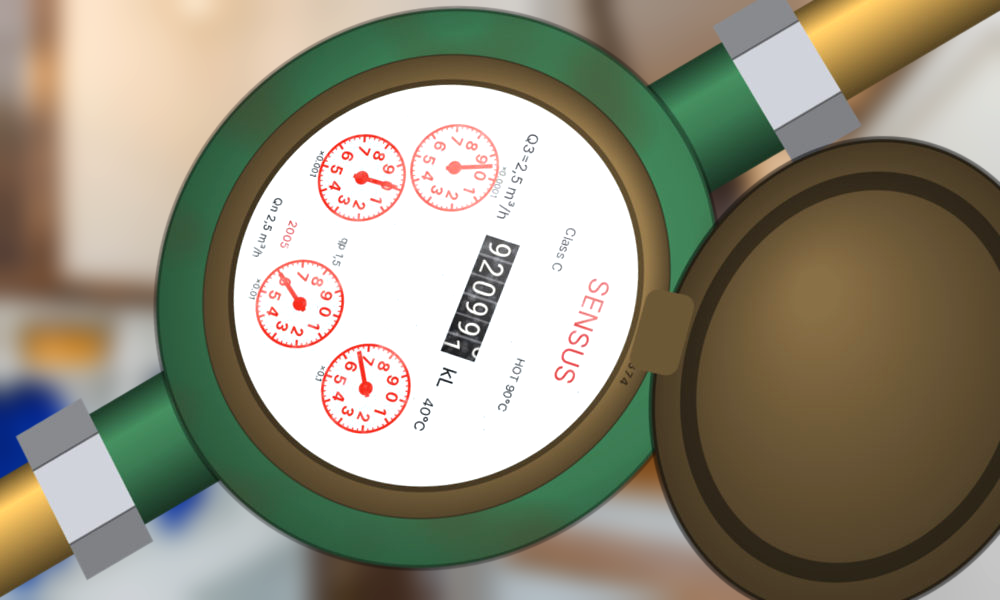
920990.6599 kL
